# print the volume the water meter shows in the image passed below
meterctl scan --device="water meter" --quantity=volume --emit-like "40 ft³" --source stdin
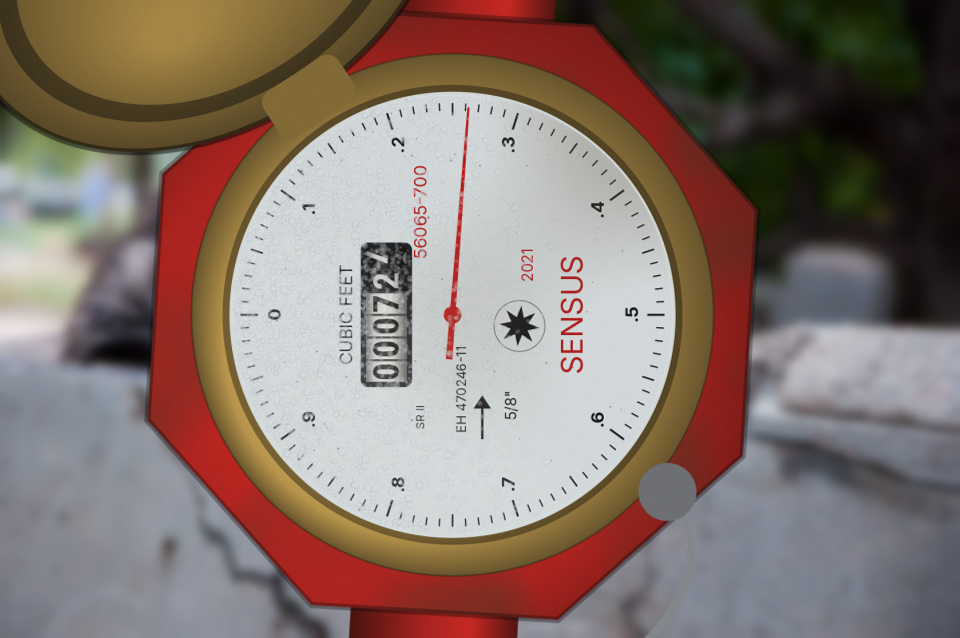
727.26 ft³
